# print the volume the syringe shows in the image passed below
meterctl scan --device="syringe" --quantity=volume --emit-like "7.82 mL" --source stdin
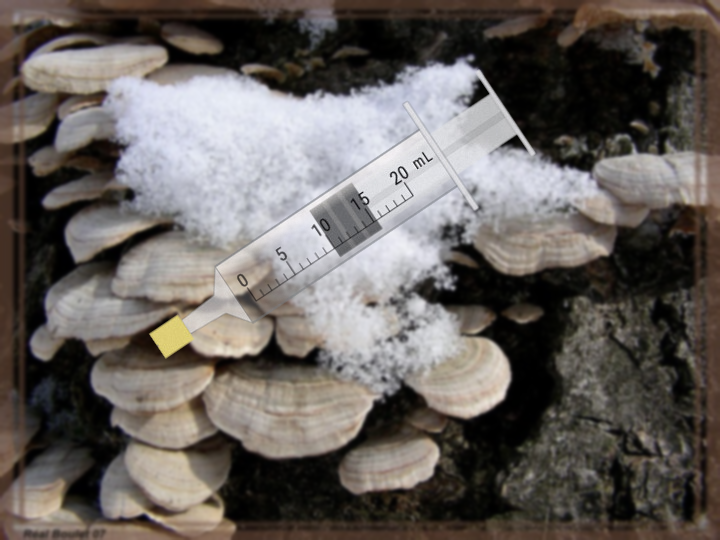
10 mL
